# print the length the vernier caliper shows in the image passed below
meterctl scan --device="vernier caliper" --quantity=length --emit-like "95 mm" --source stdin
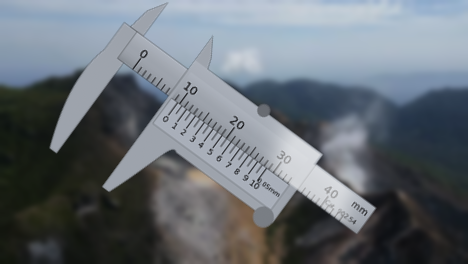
9.6 mm
